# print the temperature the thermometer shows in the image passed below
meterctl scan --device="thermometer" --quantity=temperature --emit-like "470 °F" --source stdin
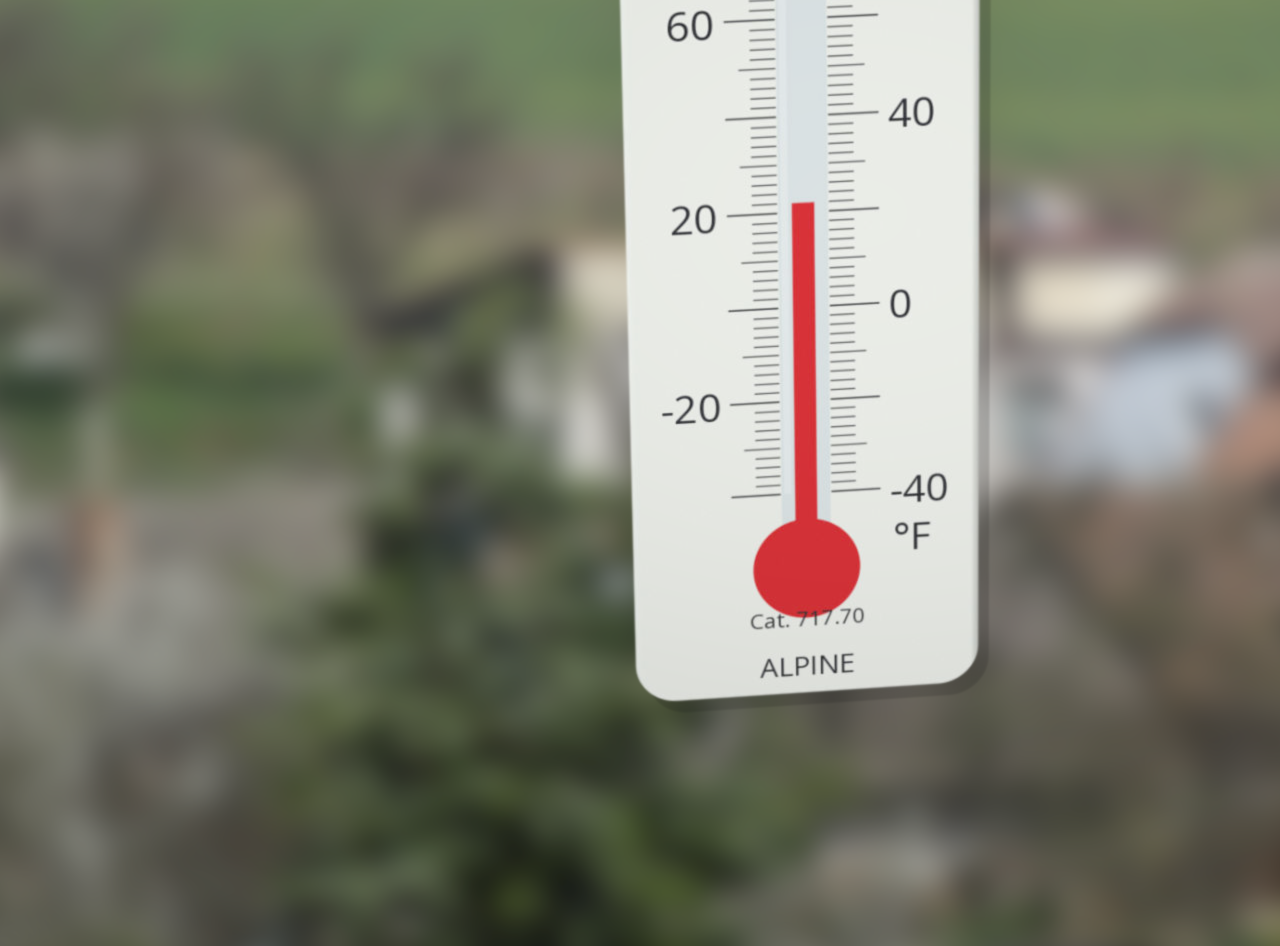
22 °F
